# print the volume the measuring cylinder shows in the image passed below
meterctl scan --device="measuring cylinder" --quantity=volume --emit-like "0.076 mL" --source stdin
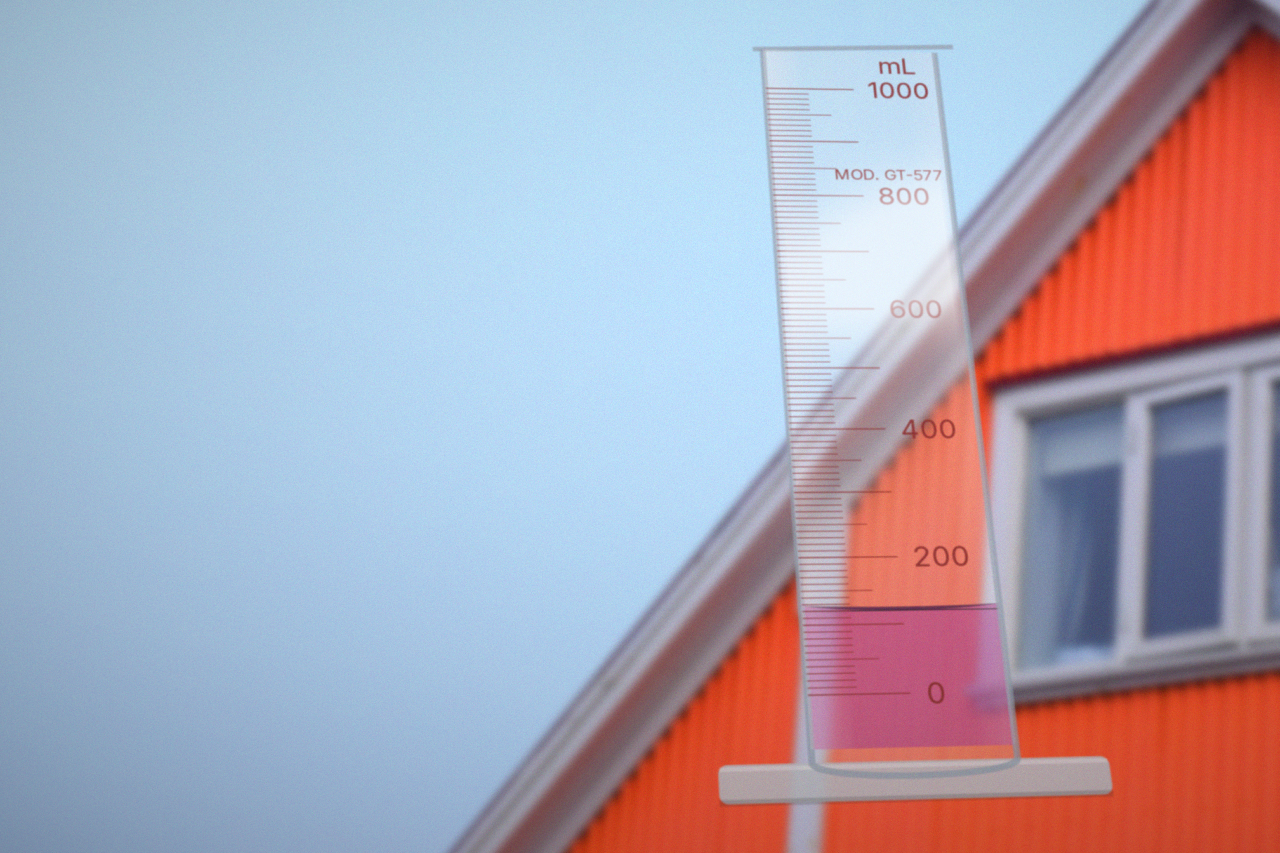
120 mL
